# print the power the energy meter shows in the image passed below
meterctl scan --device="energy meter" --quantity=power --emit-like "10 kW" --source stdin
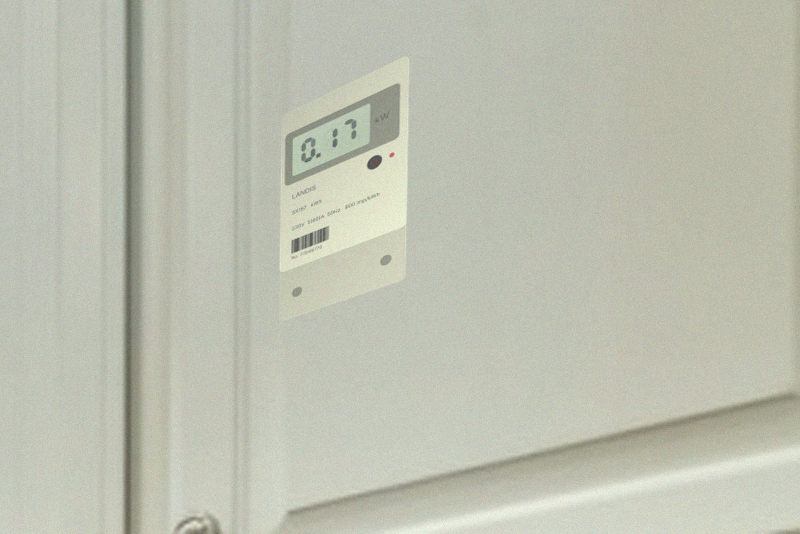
0.17 kW
